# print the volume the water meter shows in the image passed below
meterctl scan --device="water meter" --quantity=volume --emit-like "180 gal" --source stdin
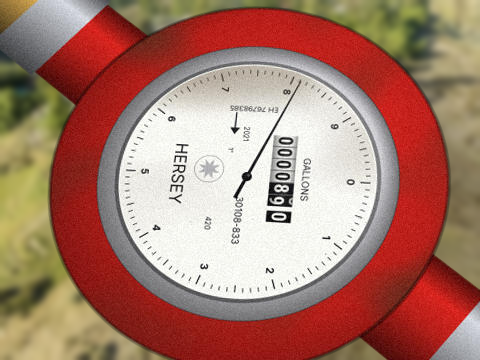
888.1 gal
